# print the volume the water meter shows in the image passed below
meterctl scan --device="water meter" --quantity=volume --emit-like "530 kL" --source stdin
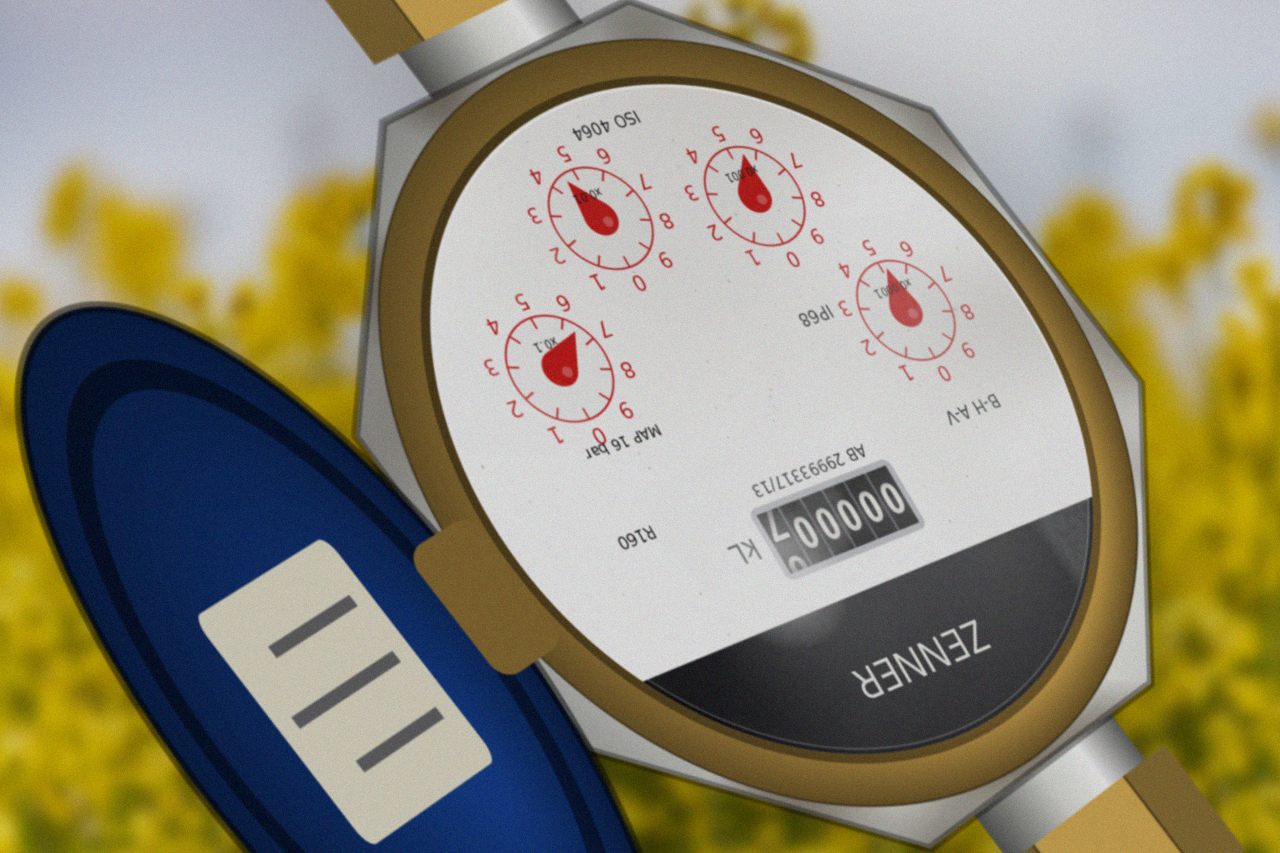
6.6455 kL
